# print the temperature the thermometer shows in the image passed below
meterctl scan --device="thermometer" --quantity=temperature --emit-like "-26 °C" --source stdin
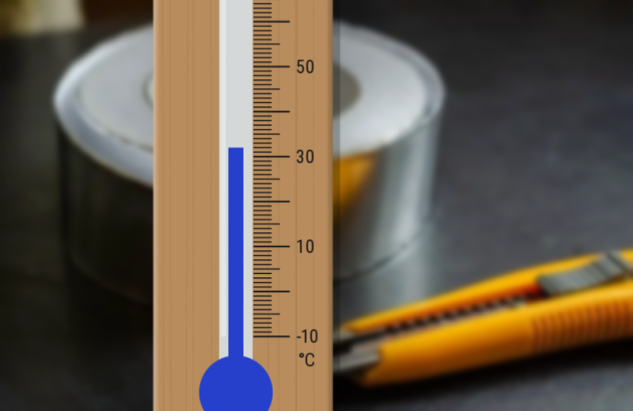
32 °C
